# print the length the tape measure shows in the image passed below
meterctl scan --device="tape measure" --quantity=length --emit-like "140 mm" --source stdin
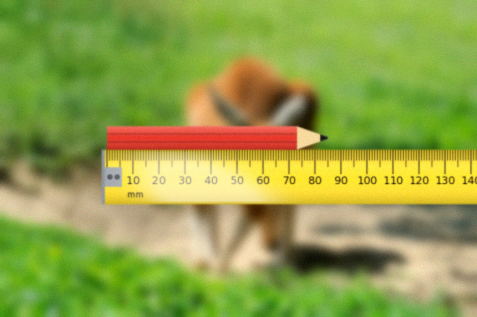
85 mm
